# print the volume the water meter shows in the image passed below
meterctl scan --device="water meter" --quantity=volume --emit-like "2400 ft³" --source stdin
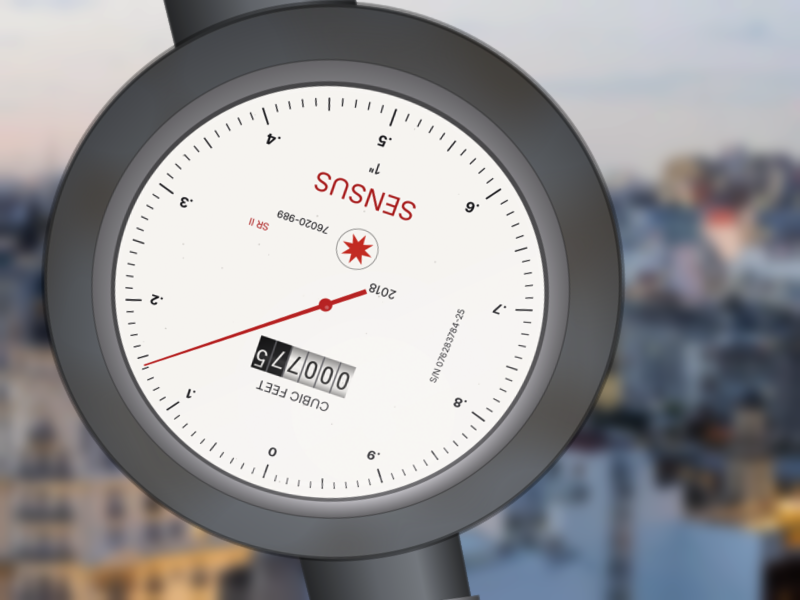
775.14 ft³
